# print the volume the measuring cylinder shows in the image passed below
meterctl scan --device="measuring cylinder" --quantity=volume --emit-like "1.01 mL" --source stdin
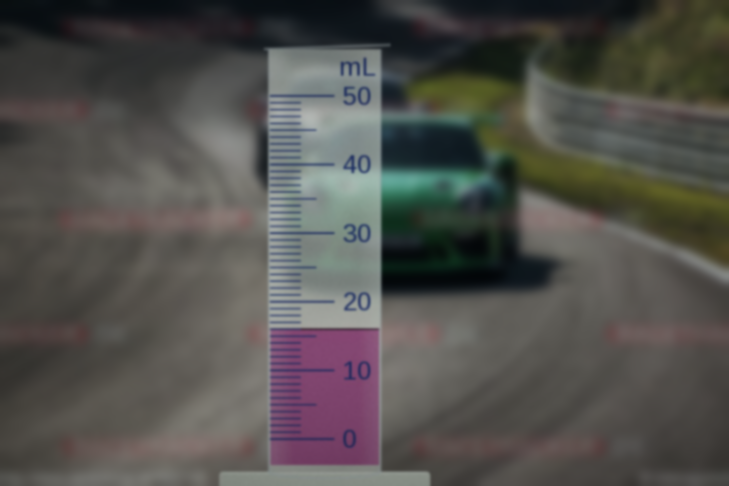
16 mL
